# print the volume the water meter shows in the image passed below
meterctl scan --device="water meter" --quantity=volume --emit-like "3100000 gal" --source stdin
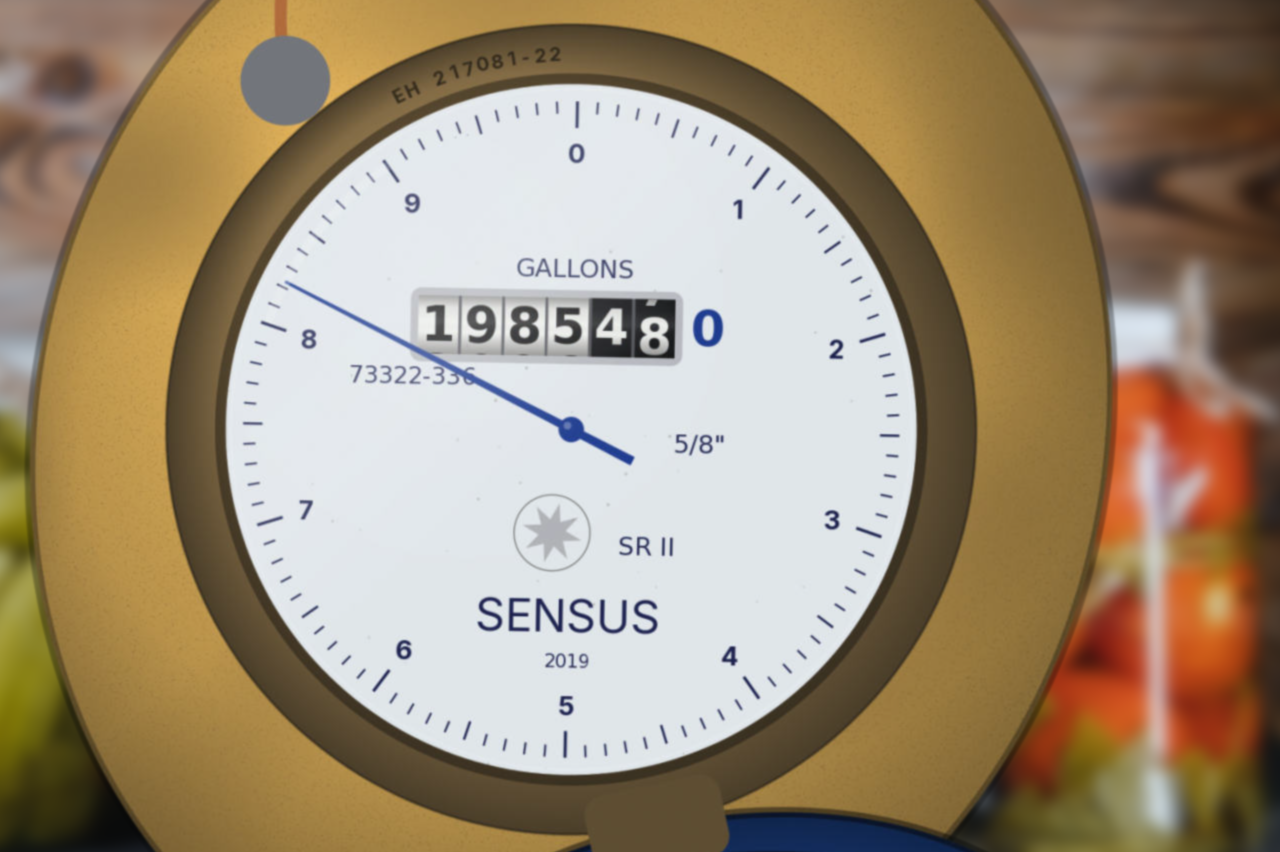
1985478.2 gal
